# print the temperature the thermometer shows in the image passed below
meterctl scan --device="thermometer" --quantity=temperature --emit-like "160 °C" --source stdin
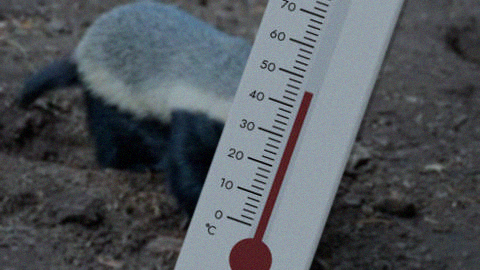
46 °C
